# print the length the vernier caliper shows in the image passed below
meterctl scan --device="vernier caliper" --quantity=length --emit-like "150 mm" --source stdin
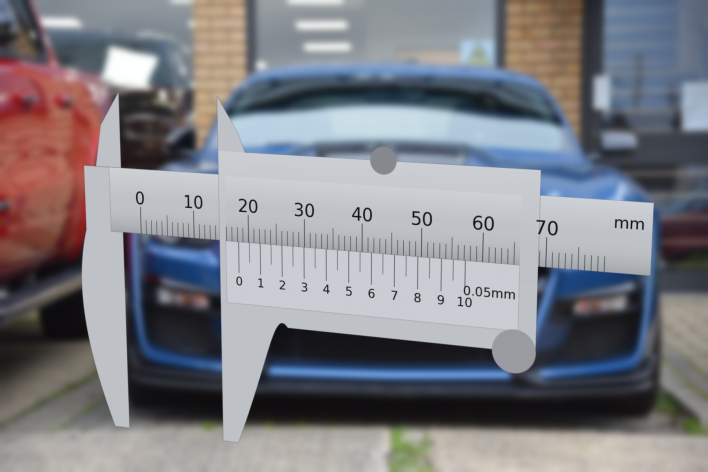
18.2 mm
